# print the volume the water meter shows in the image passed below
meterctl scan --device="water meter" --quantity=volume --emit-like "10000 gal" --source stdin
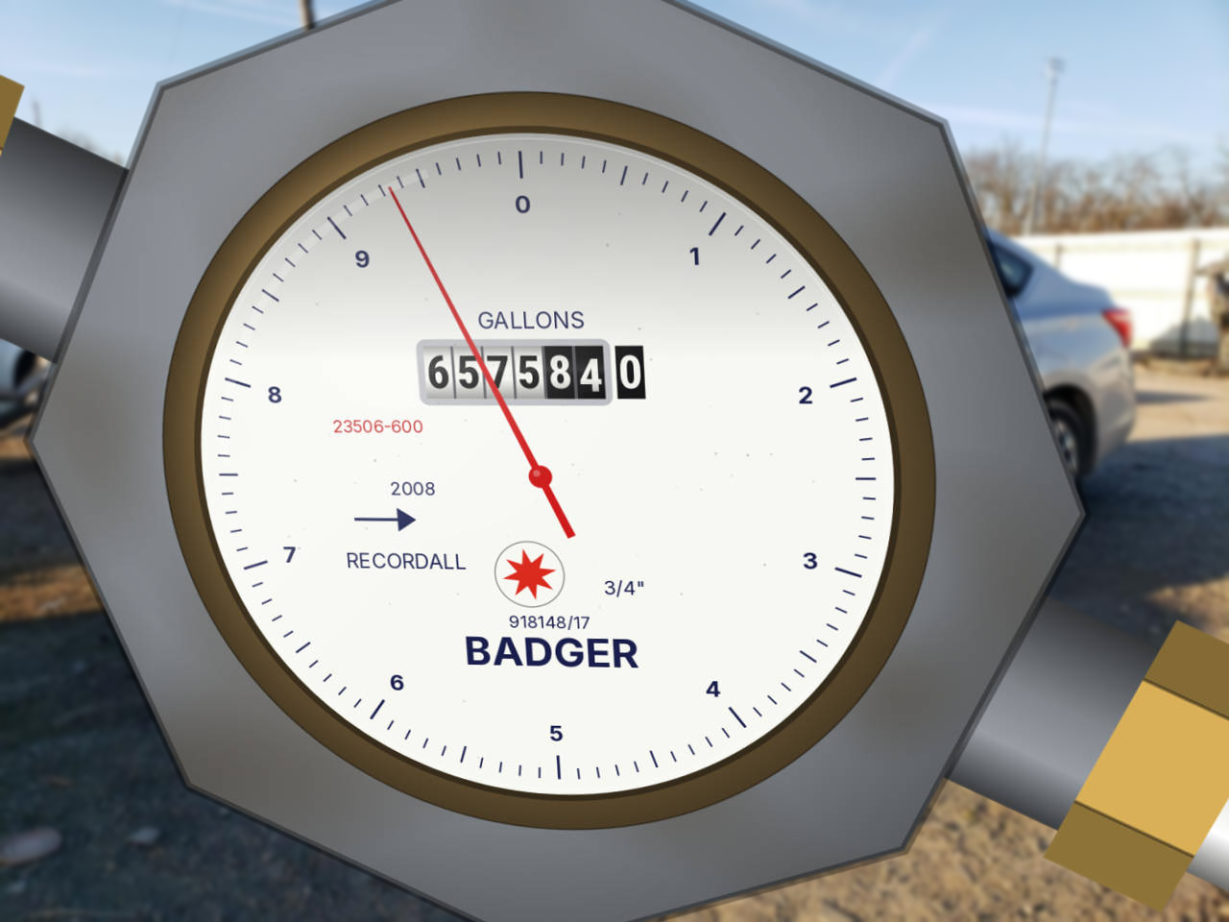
6575839.3 gal
